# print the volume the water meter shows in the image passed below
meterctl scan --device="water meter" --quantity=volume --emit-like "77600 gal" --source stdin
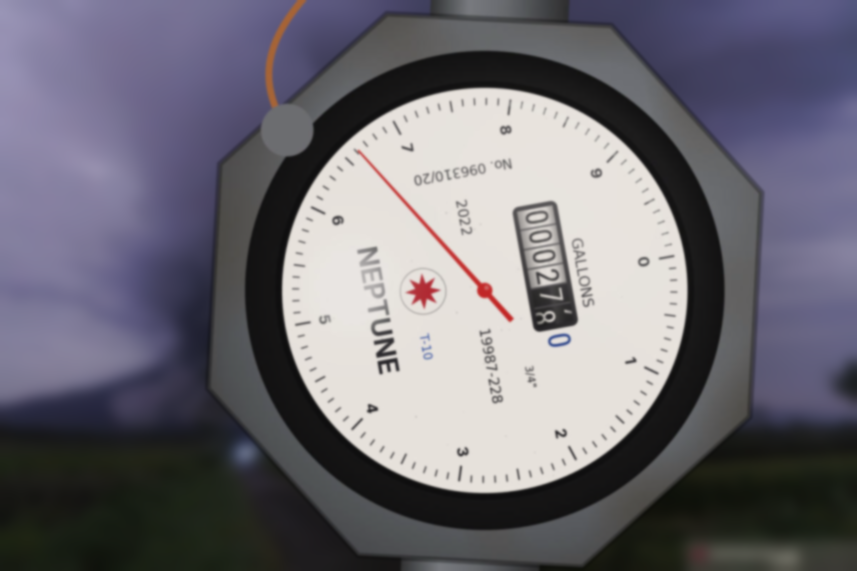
2776.6 gal
